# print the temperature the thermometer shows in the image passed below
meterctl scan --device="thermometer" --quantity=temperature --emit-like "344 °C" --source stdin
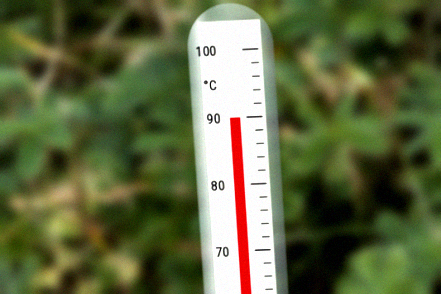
90 °C
